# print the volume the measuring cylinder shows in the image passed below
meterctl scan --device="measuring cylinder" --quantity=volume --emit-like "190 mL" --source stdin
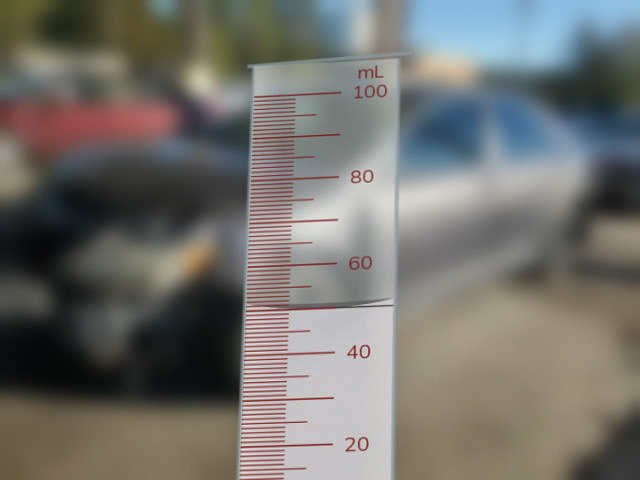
50 mL
